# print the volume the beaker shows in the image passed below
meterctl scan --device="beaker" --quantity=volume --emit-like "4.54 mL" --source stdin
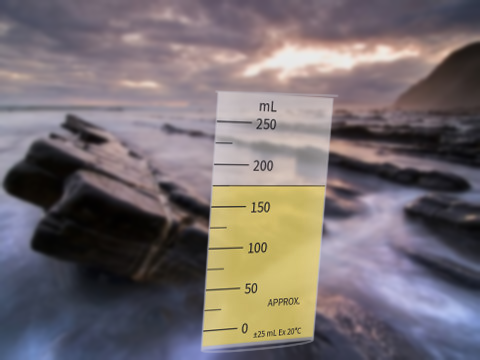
175 mL
